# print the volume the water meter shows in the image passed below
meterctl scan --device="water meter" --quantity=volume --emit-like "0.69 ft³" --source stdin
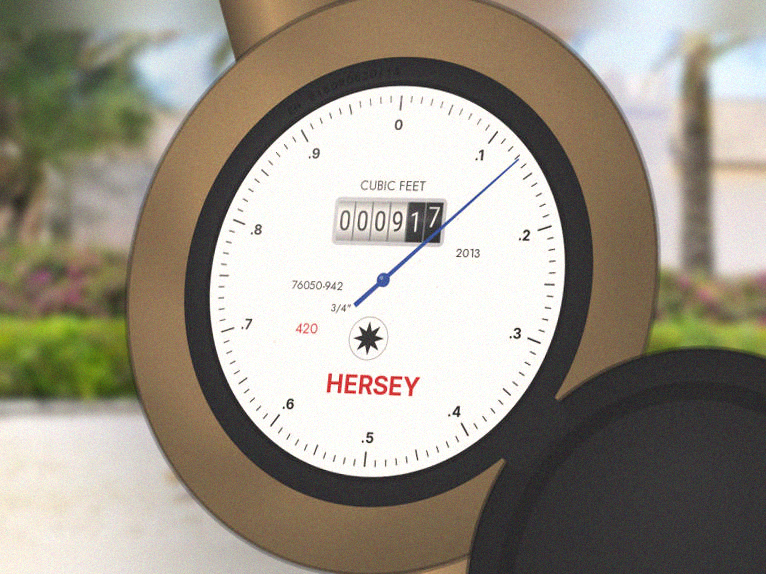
917.13 ft³
